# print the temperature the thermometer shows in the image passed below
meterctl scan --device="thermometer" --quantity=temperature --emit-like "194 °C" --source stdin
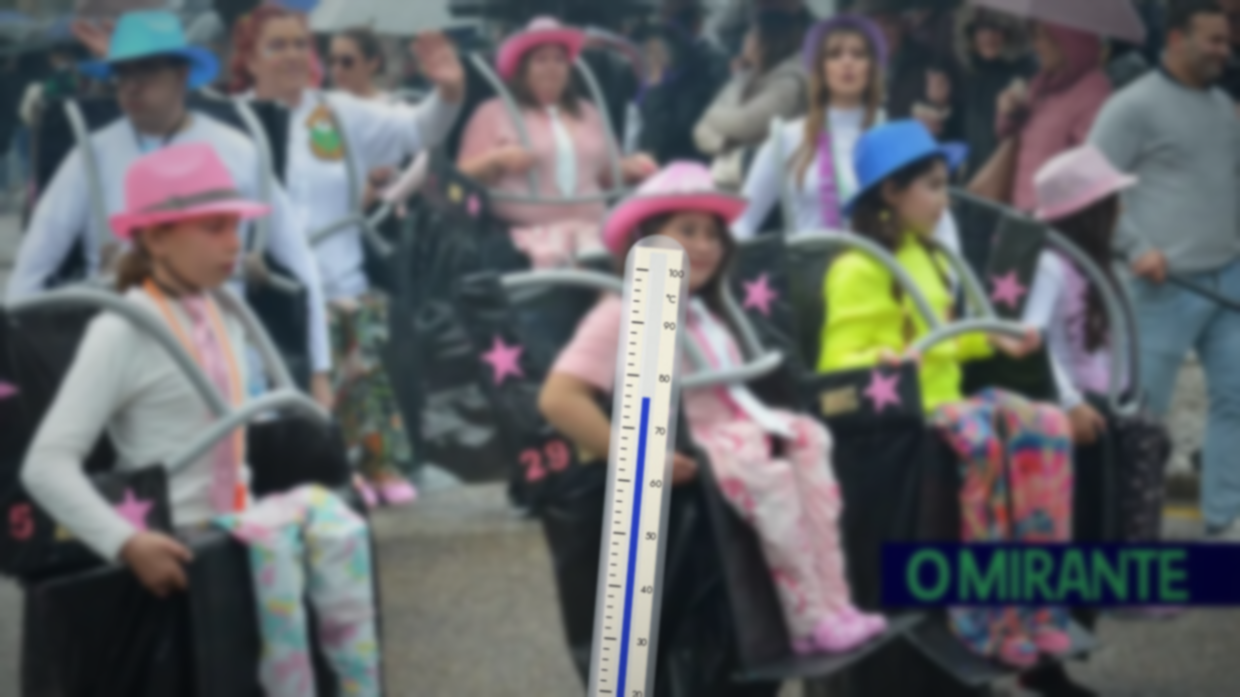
76 °C
